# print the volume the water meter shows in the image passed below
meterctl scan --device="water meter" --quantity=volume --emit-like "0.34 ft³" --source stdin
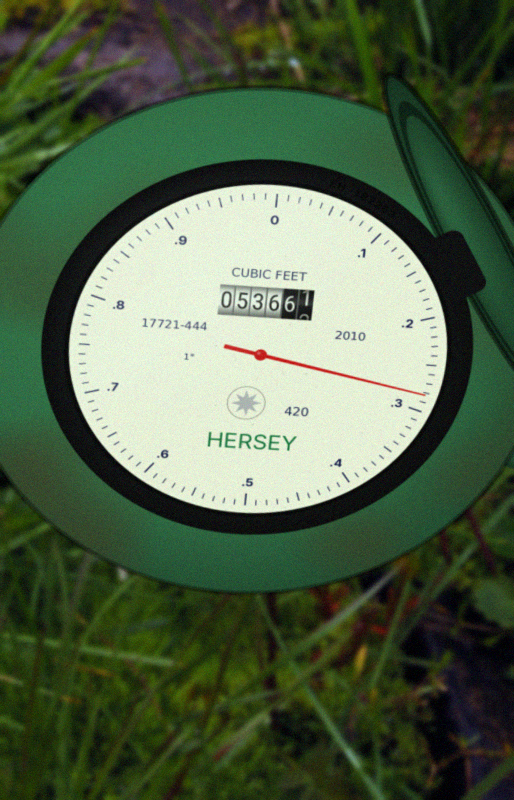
53661.28 ft³
